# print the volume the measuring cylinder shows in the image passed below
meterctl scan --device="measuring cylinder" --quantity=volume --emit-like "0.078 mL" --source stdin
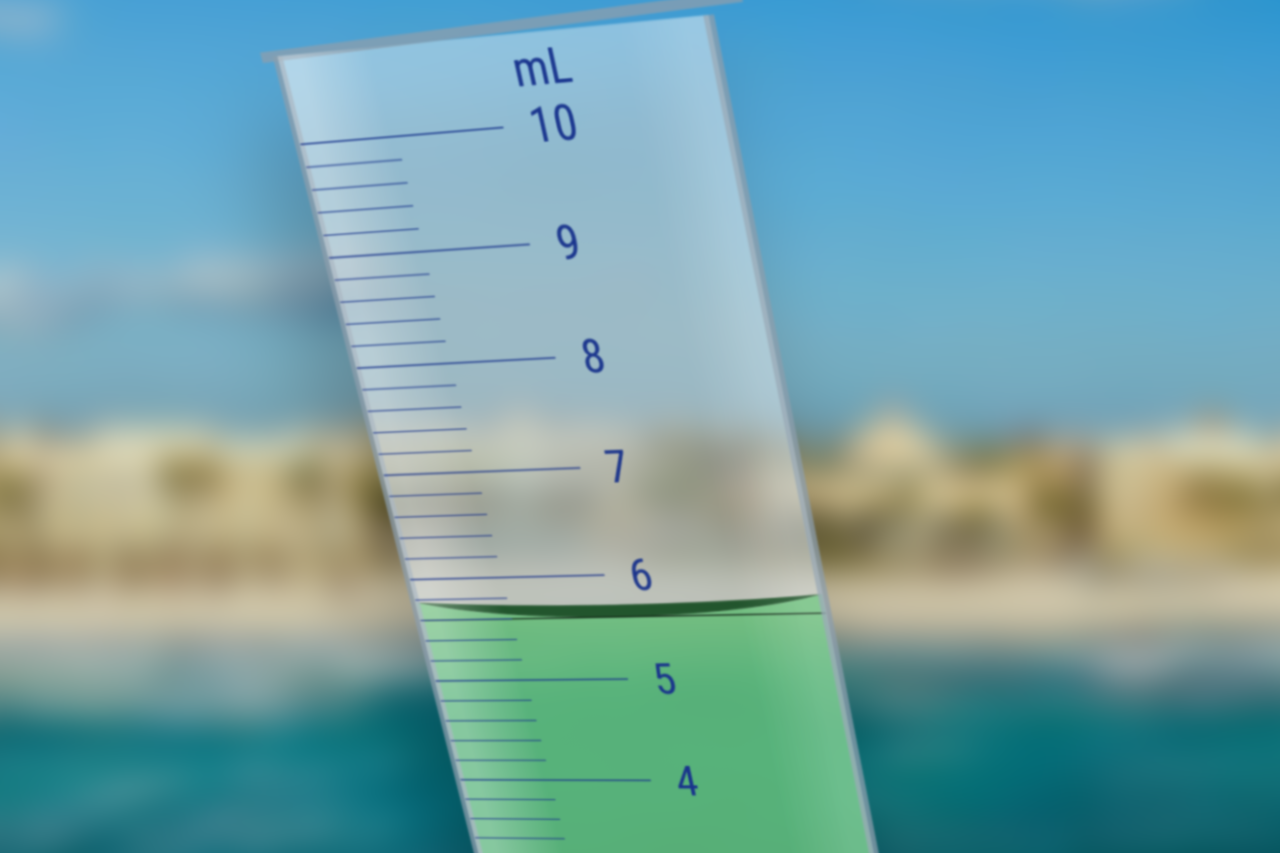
5.6 mL
